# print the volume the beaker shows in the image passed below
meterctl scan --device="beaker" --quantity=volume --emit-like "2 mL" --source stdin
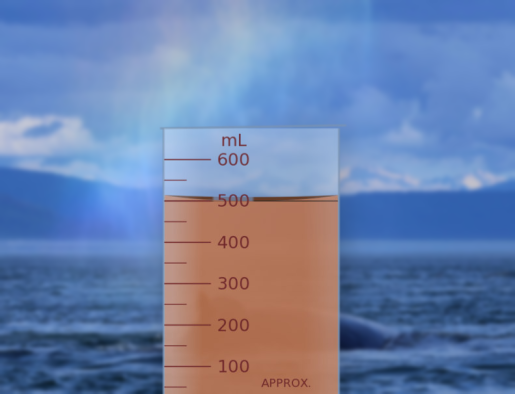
500 mL
